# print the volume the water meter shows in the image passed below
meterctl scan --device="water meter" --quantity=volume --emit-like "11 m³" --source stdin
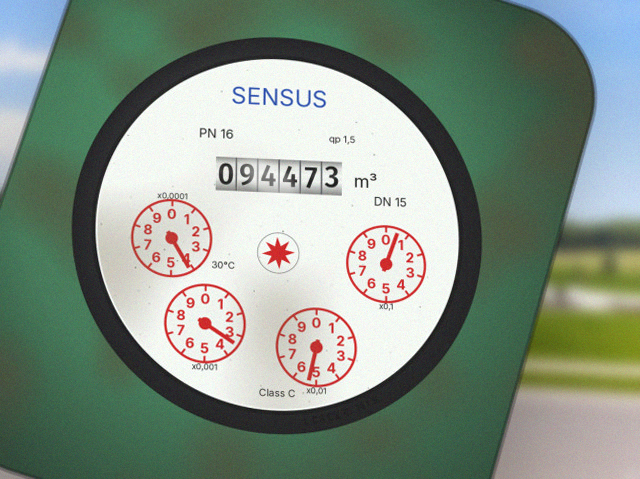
94473.0534 m³
